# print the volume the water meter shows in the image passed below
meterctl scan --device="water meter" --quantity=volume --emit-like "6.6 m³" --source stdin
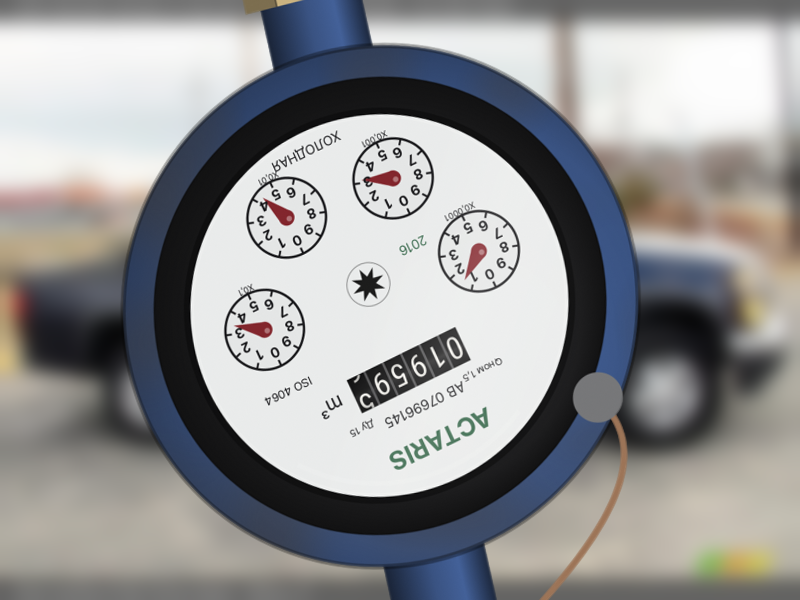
19595.3431 m³
